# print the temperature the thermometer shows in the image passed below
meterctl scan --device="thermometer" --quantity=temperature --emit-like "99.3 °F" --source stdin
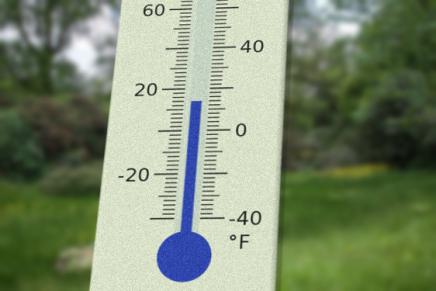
14 °F
